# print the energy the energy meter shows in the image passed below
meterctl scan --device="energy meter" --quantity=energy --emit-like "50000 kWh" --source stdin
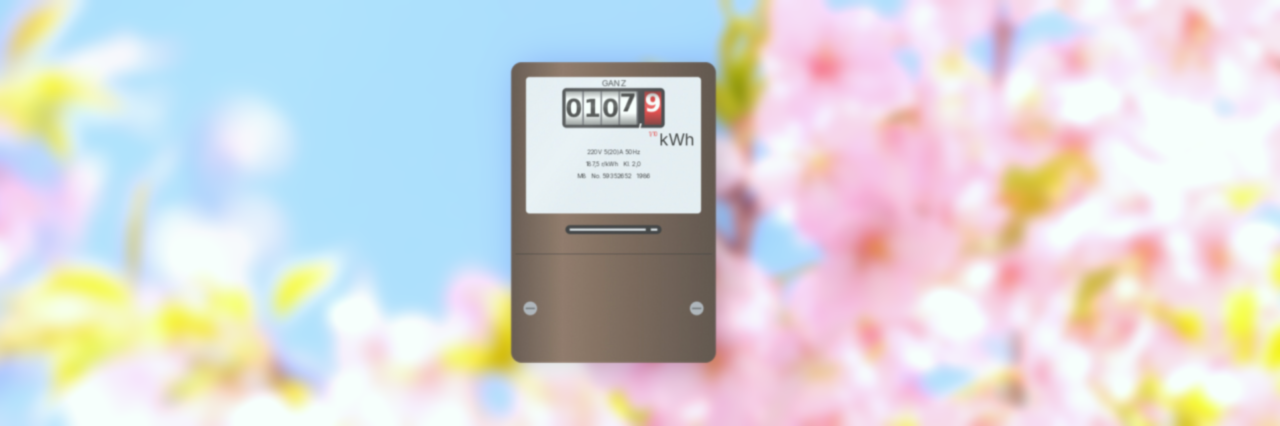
107.9 kWh
